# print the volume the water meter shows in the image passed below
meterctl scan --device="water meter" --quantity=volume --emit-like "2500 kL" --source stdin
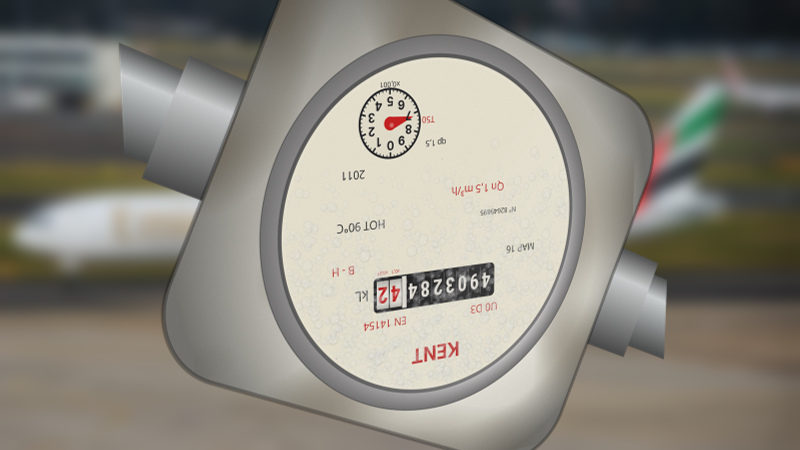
4903284.427 kL
